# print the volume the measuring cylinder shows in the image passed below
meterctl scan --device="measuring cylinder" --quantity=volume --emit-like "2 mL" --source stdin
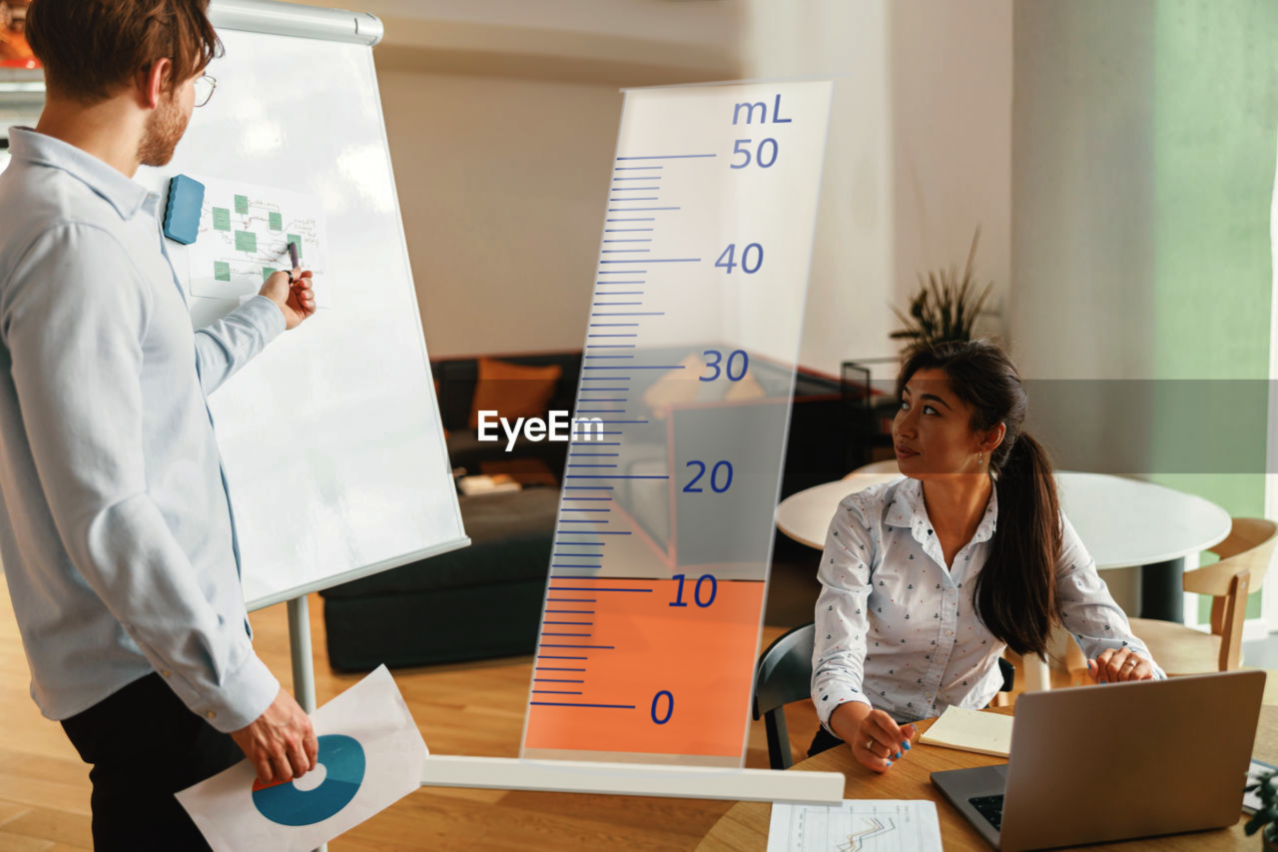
11 mL
